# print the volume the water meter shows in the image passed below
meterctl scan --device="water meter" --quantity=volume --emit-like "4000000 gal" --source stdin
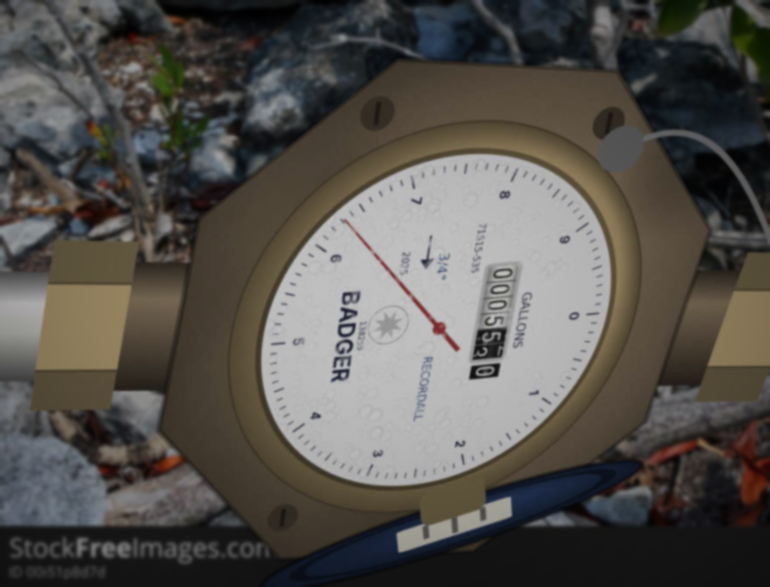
5526.3 gal
